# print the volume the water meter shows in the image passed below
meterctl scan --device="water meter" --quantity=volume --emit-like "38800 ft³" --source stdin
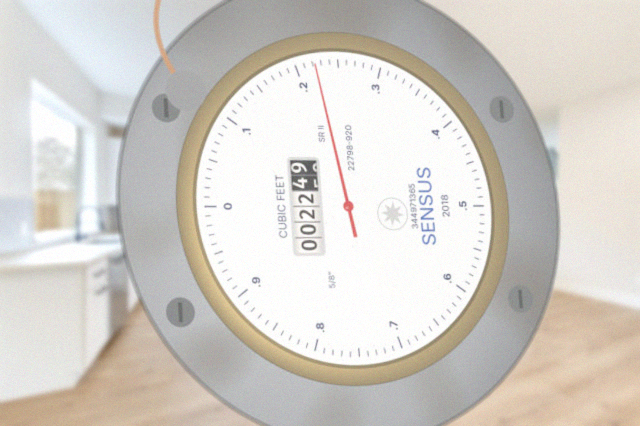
2249.22 ft³
